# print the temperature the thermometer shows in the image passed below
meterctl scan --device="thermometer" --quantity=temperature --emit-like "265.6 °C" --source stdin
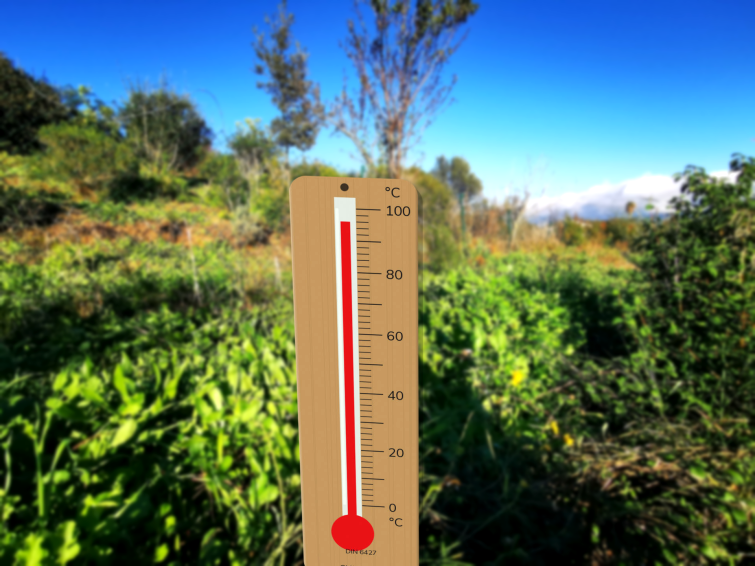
96 °C
